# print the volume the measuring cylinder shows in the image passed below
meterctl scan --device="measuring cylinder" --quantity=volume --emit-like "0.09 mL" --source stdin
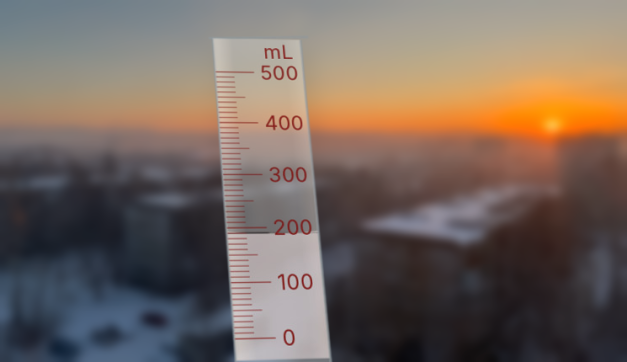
190 mL
